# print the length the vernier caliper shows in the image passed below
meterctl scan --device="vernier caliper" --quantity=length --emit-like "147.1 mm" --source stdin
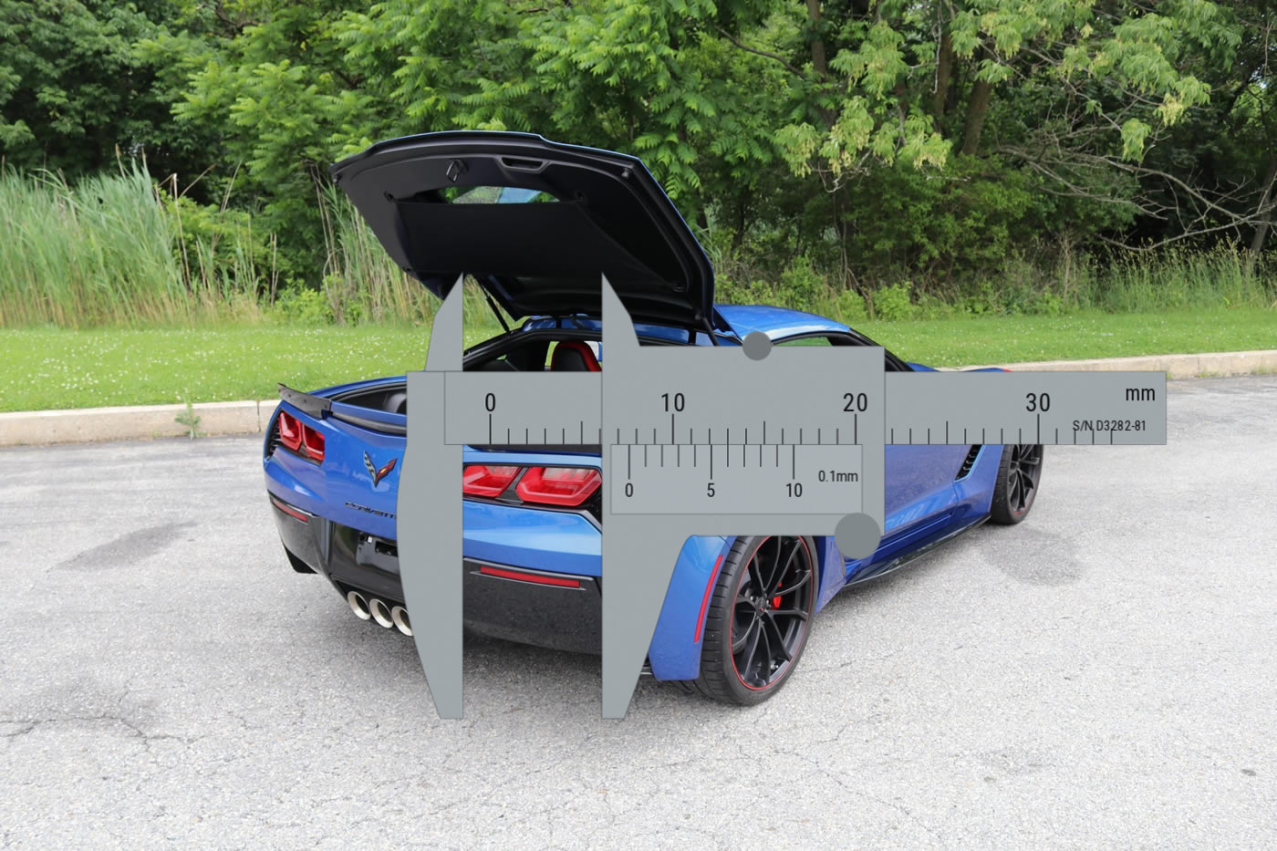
7.6 mm
